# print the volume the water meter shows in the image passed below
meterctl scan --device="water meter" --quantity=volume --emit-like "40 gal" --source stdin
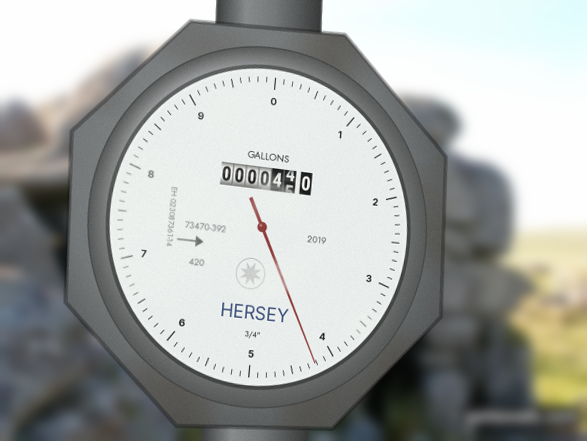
444.2 gal
